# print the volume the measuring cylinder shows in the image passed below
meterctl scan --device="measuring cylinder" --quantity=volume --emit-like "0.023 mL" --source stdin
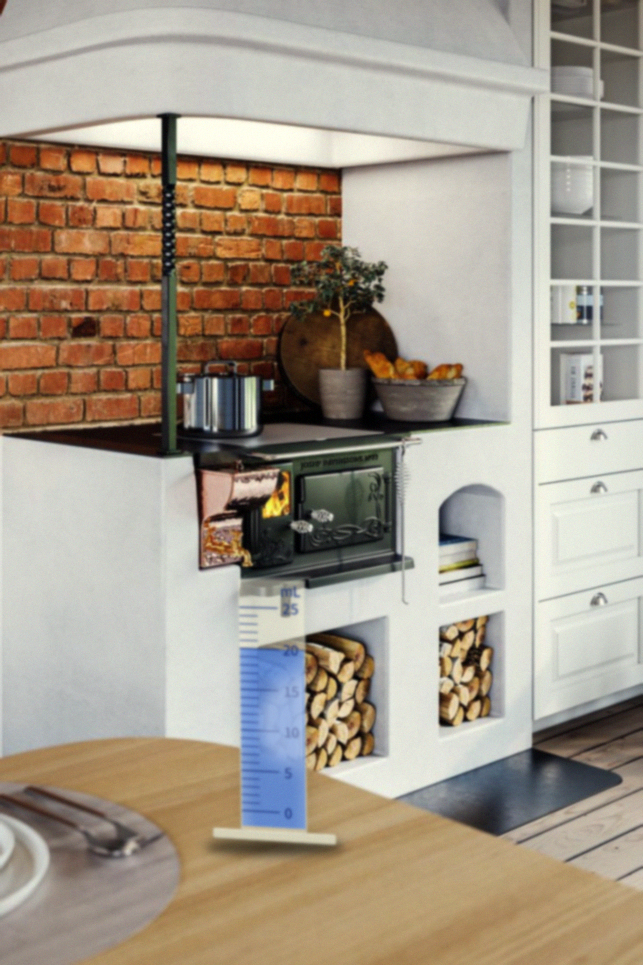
20 mL
